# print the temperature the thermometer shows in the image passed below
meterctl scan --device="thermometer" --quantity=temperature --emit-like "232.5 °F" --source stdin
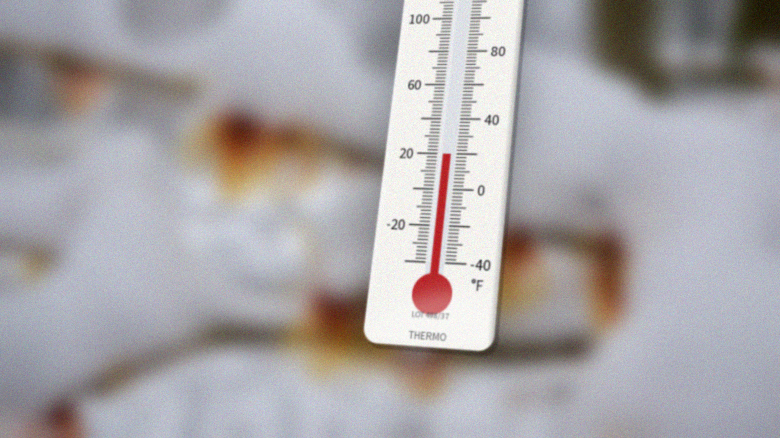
20 °F
